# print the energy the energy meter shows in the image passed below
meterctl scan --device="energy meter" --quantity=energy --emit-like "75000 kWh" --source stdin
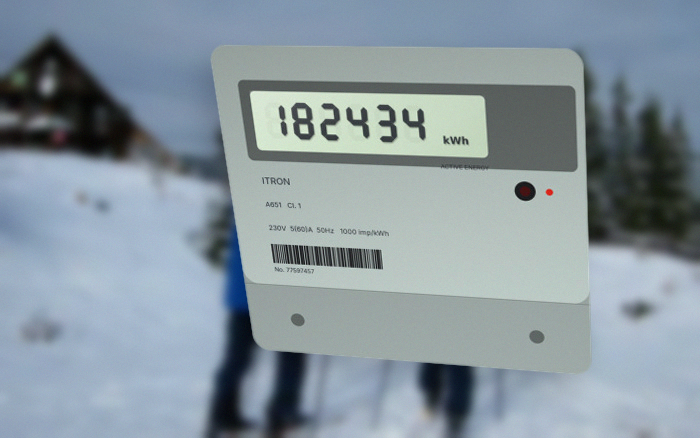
182434 kWh
